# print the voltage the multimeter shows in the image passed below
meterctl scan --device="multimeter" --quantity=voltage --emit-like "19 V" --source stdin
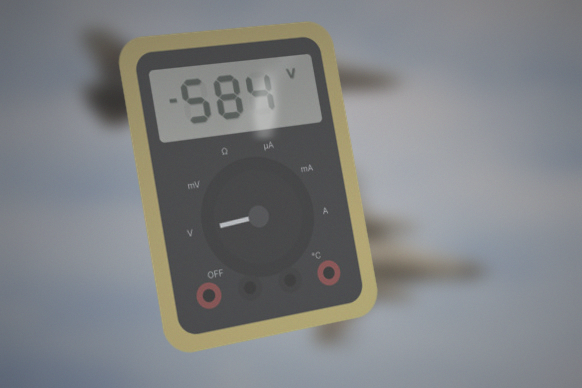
-584 V
